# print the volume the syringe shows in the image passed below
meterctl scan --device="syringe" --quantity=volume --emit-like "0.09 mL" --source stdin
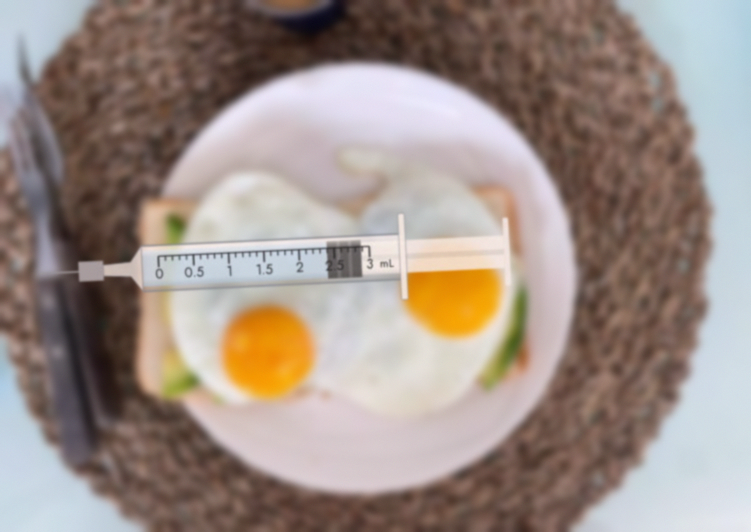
2.4 mL
